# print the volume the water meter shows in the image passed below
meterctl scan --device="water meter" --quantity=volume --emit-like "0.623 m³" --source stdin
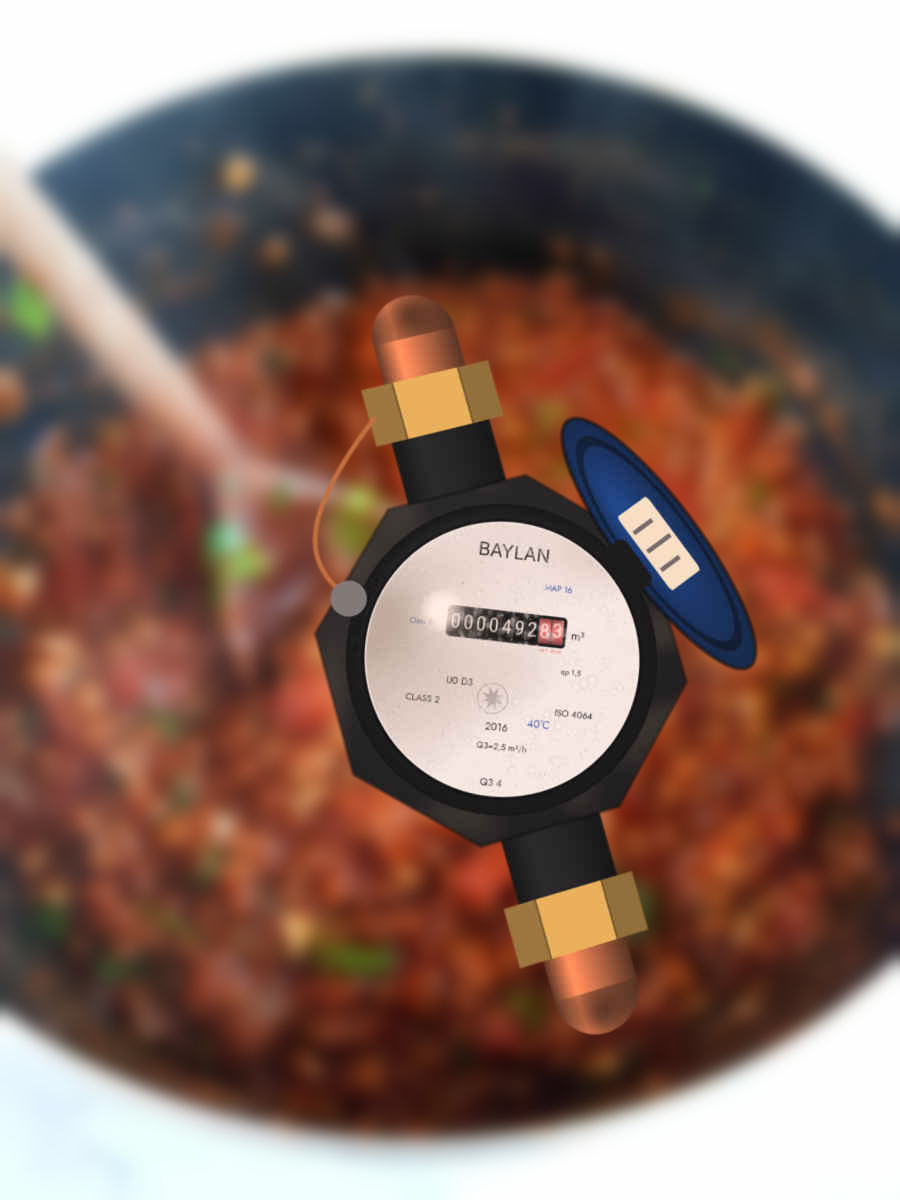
492.83 m³
